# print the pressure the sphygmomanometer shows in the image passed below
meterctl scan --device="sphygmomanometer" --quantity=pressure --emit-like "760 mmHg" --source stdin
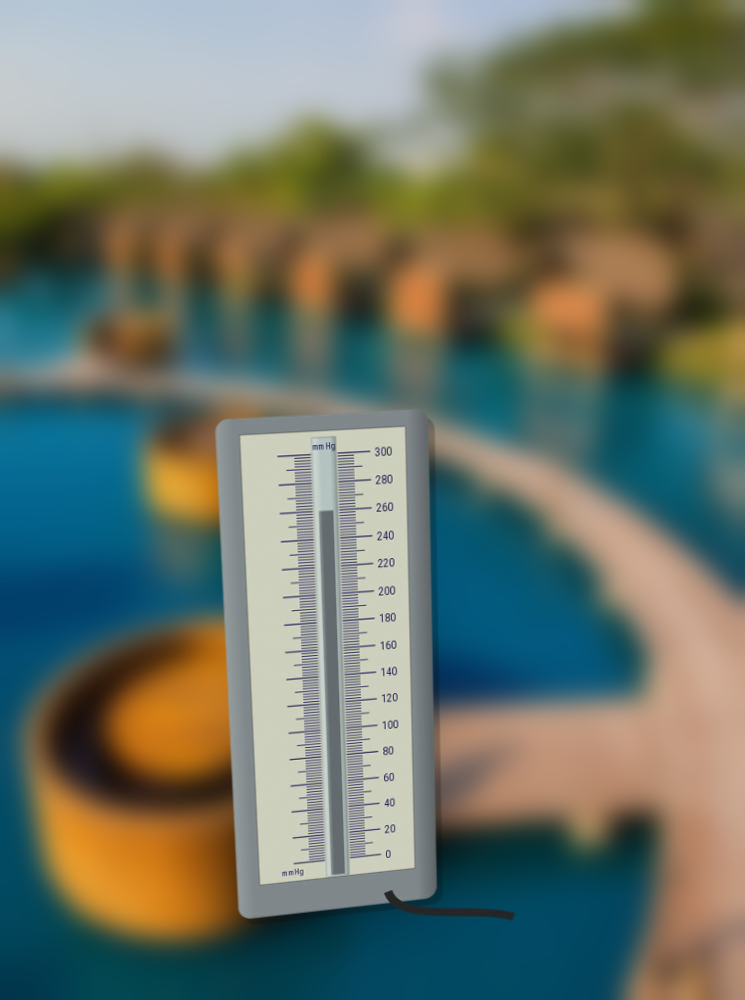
260 mmHg
